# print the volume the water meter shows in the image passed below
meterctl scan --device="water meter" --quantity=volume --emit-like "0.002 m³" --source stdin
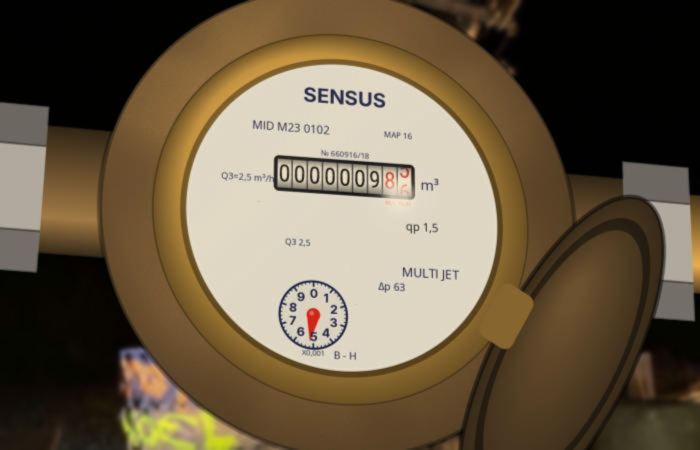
9.855 m³
